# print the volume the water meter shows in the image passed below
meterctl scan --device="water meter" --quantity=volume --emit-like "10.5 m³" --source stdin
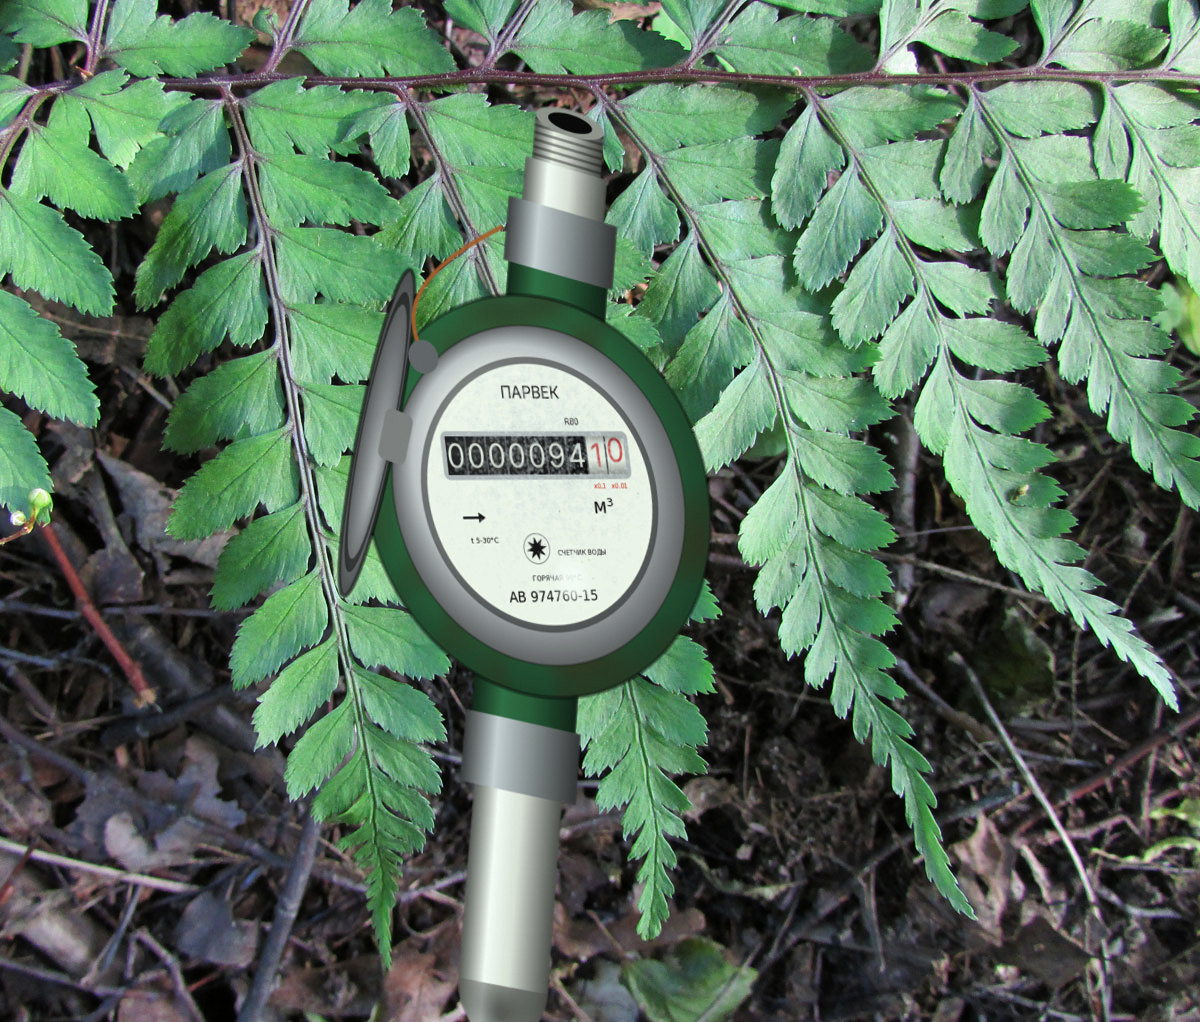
94.10 m³
